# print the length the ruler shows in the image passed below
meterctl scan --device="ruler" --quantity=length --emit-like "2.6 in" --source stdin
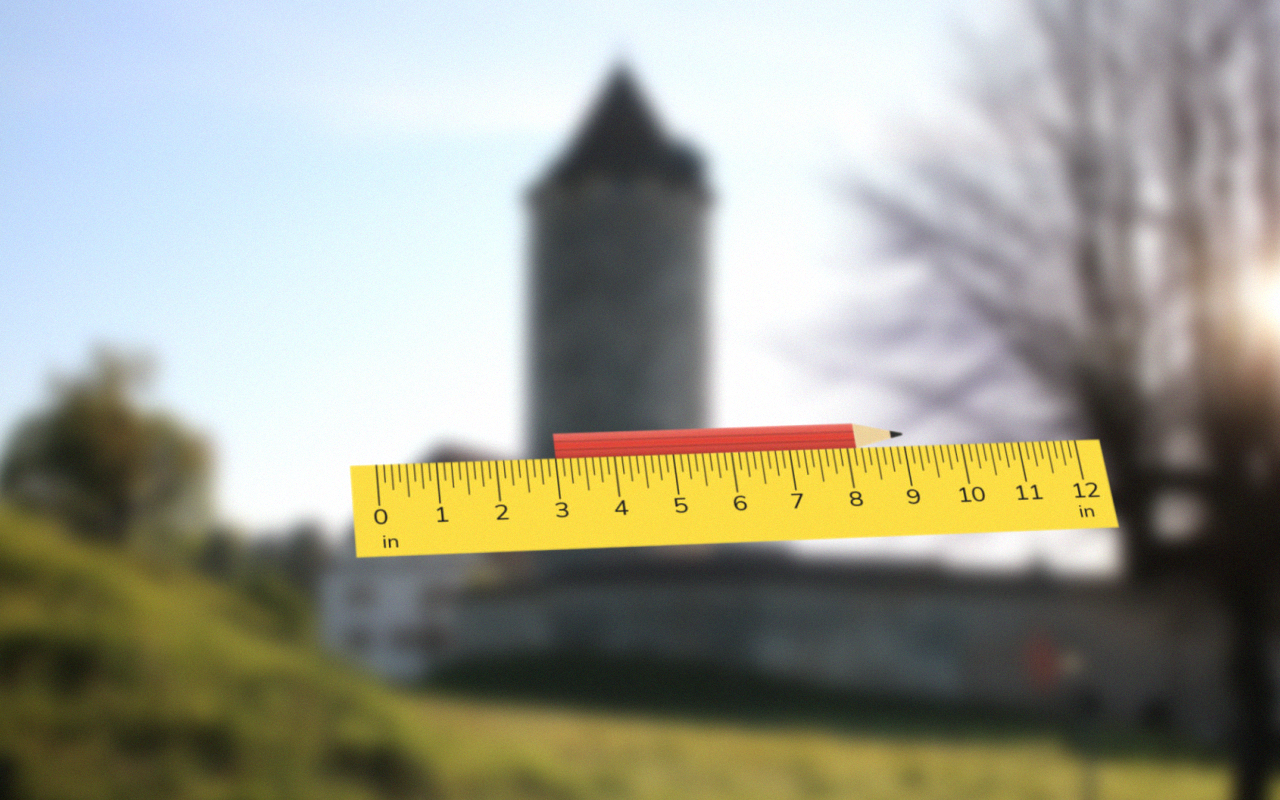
6 in
